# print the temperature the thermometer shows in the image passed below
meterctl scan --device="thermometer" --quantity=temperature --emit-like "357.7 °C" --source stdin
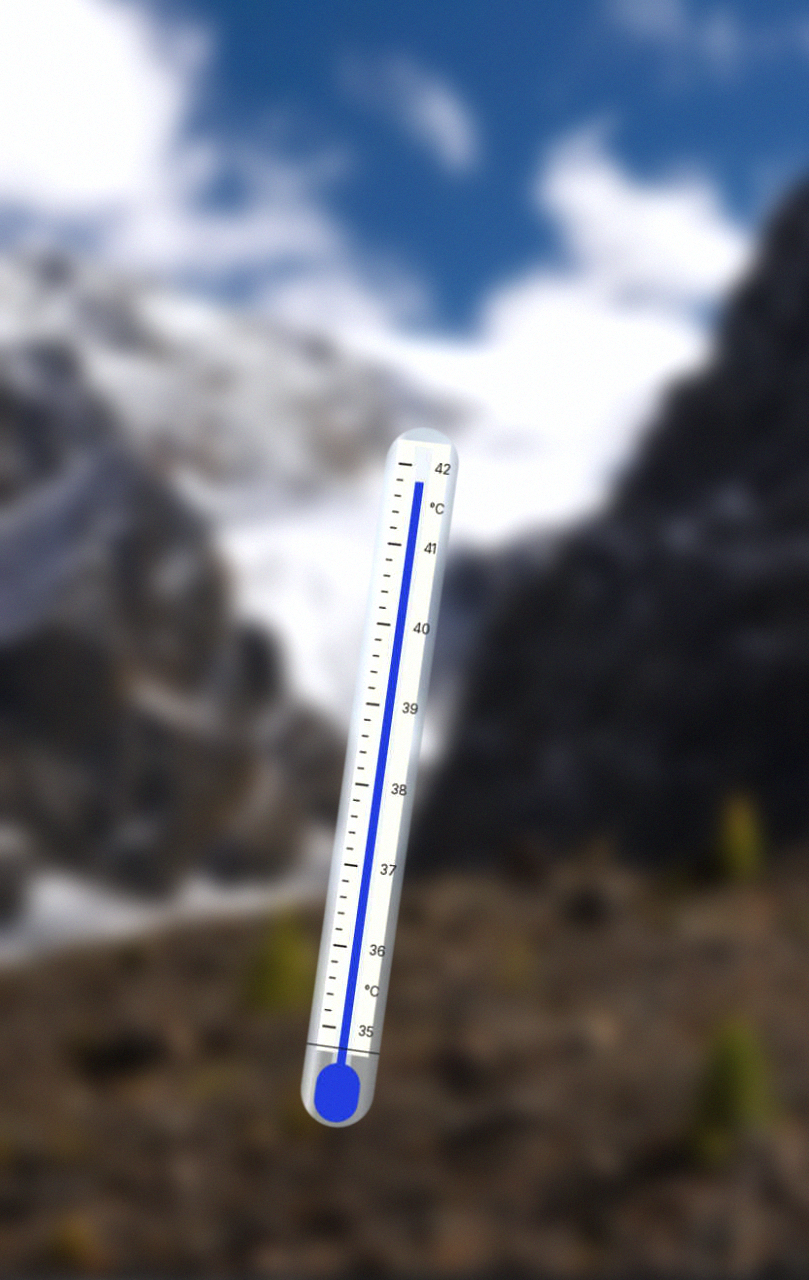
41.8 °C
